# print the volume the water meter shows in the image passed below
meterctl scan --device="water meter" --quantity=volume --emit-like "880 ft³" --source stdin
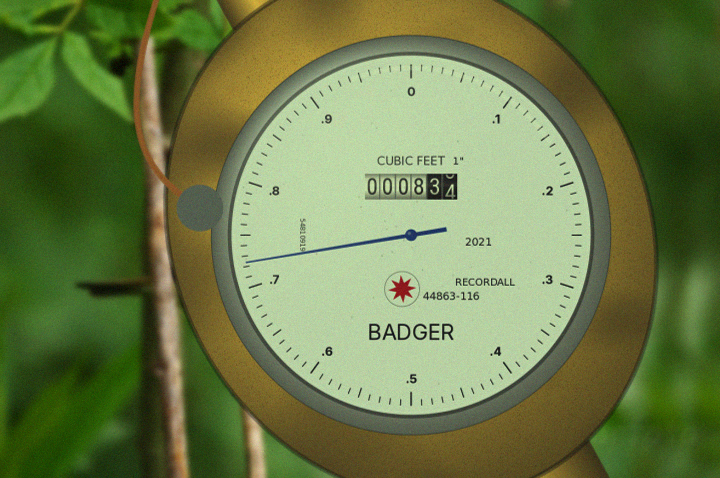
833.72 ft³
